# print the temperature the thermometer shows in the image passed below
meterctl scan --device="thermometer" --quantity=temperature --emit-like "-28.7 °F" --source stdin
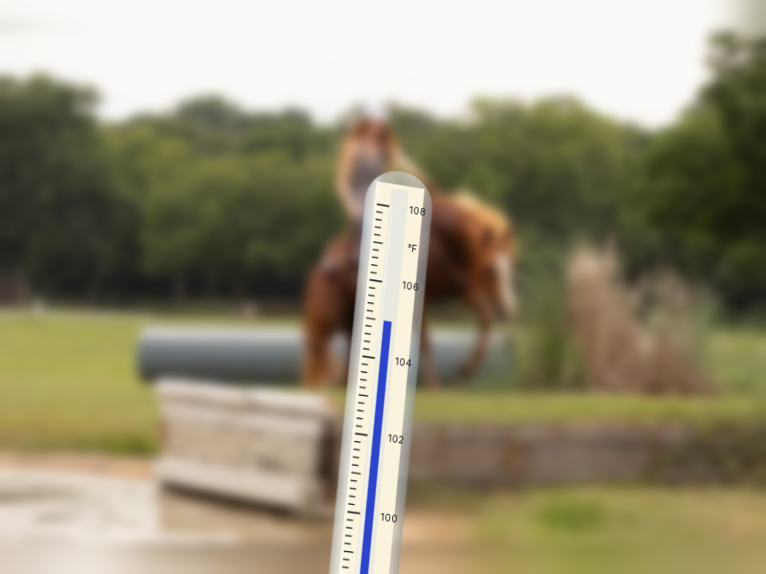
105 °F
